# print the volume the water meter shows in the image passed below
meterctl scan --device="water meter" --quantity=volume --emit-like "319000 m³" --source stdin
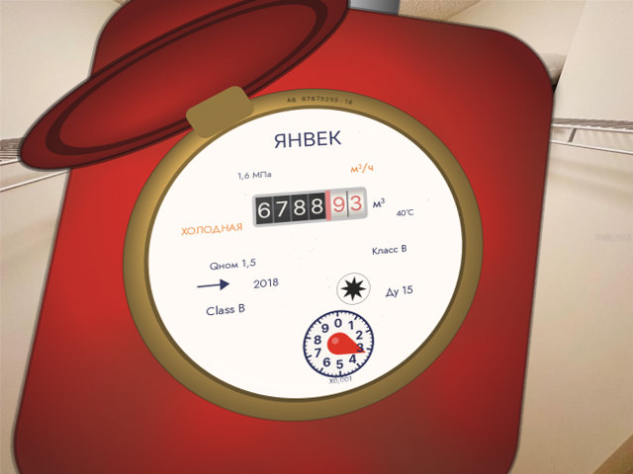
6788.933 m³
